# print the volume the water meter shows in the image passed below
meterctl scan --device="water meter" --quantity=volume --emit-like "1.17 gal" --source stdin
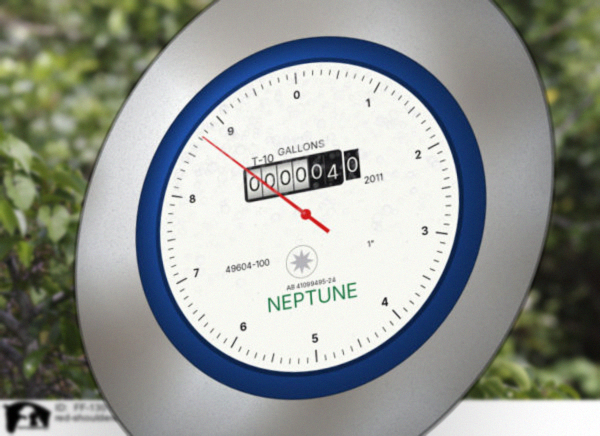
38.7 gal
